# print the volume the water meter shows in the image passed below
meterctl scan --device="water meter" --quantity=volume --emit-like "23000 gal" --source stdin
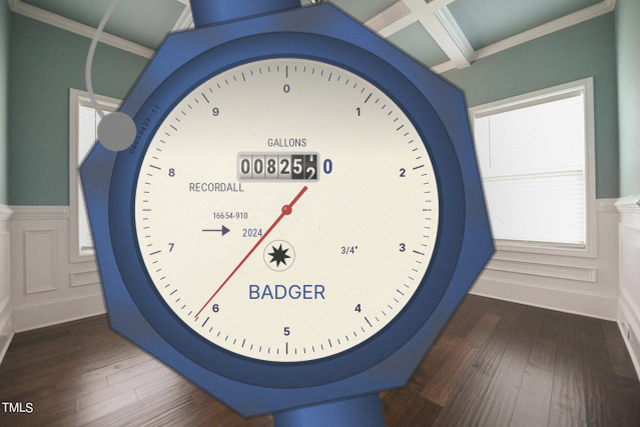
82516.1 gal
